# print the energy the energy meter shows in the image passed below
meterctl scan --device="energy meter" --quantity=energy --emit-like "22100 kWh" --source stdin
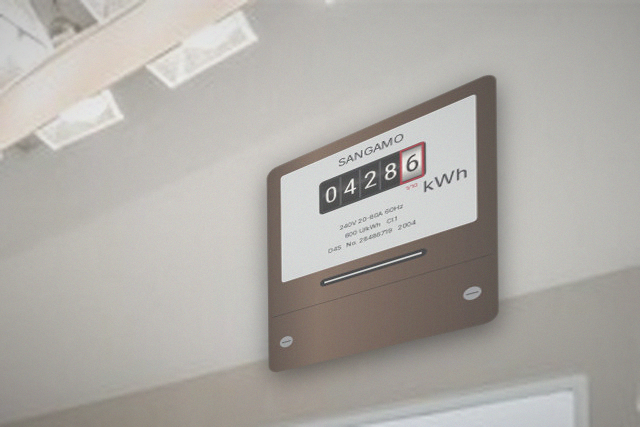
428.6 kWh
